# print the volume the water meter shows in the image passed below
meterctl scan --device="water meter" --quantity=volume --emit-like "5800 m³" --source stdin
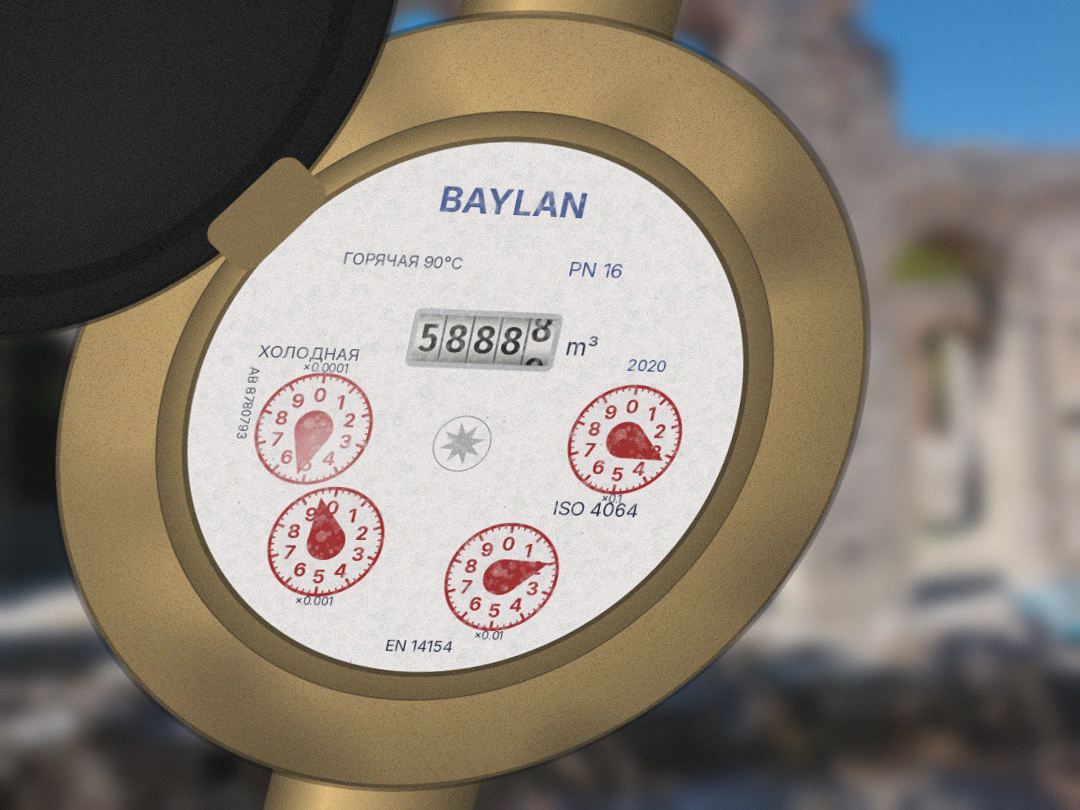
58888.3195 m³
